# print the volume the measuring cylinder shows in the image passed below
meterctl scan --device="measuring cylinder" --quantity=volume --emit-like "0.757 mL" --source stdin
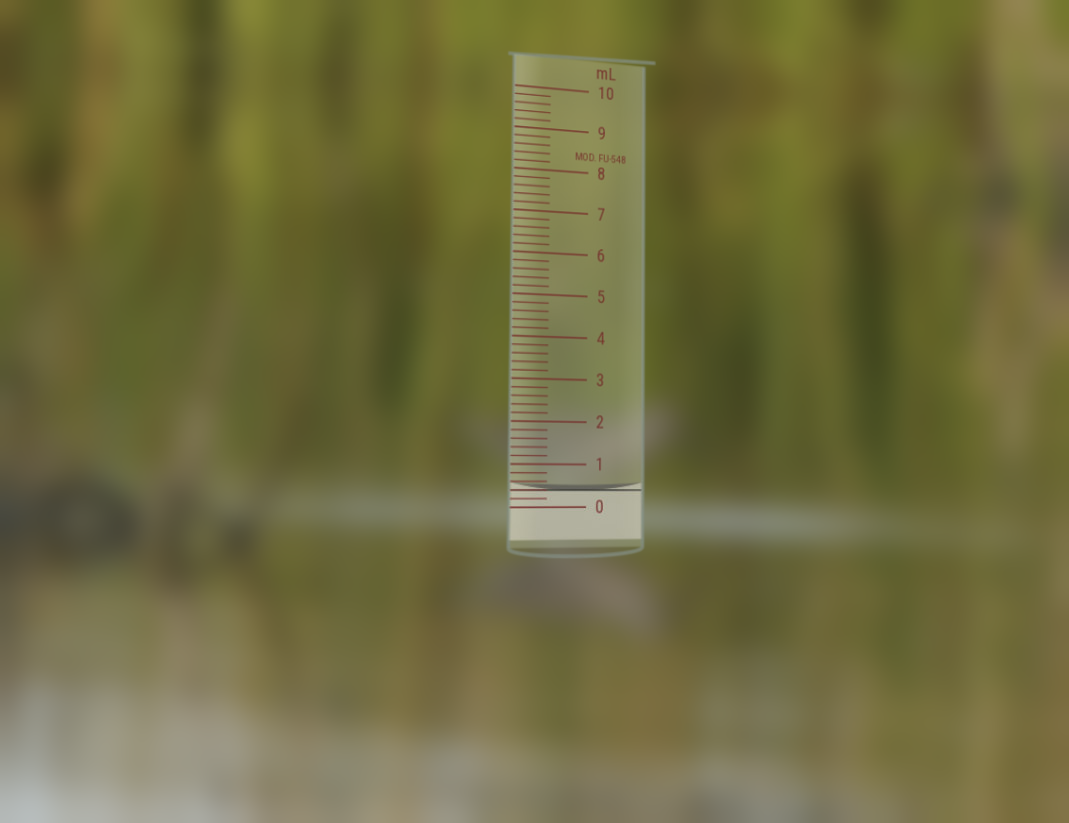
0.4 mL
